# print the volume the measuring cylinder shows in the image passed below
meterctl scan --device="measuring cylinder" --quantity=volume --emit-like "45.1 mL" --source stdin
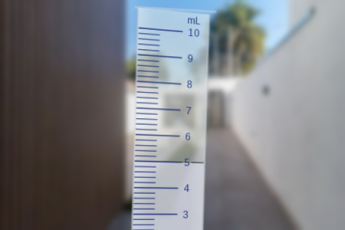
5 mL
